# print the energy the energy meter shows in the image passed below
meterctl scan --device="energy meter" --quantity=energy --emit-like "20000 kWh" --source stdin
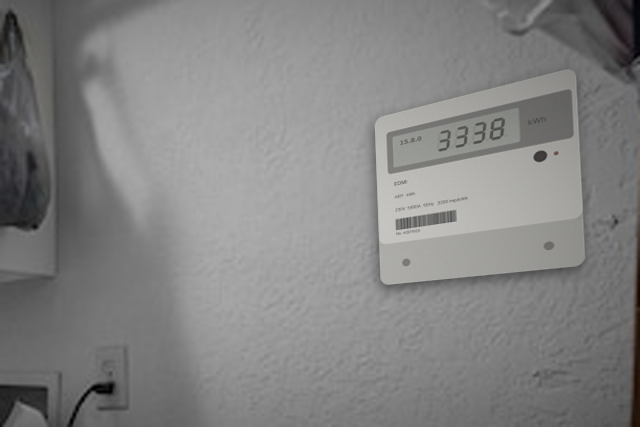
3338 kWh
